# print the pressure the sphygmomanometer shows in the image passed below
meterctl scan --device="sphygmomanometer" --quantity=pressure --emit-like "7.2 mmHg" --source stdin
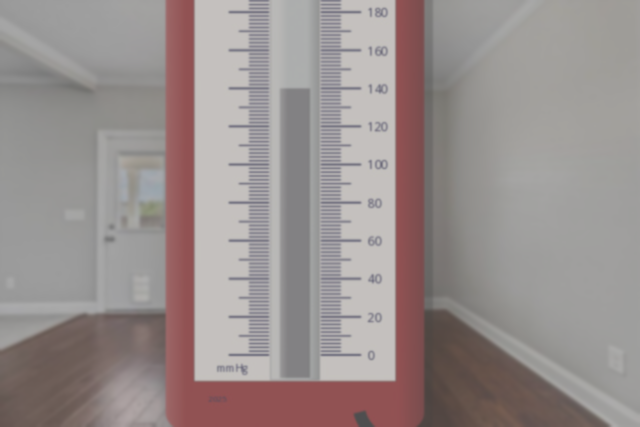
140 mmHg
